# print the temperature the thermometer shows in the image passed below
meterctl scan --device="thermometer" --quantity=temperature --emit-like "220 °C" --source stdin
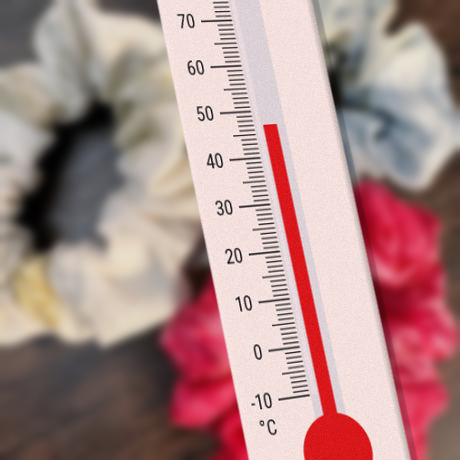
47 °C
